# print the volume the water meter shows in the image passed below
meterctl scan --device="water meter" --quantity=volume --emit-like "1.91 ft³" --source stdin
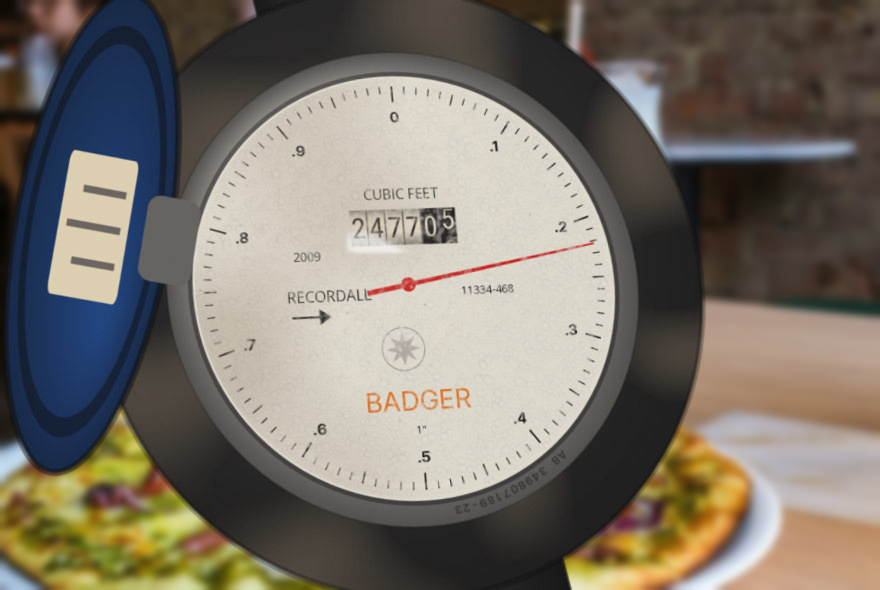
247705.22 ft³
